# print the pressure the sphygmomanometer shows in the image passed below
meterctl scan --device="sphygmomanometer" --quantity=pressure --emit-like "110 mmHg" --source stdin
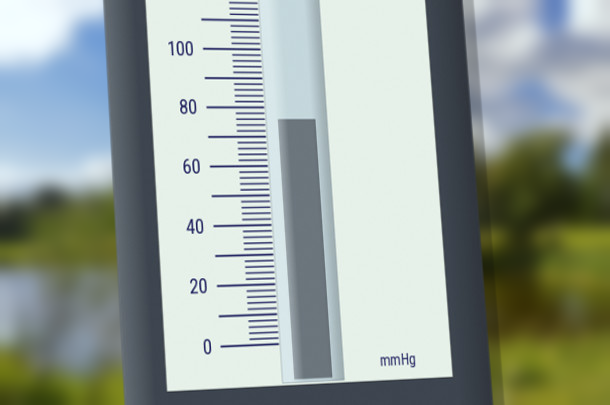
76 mmHg
